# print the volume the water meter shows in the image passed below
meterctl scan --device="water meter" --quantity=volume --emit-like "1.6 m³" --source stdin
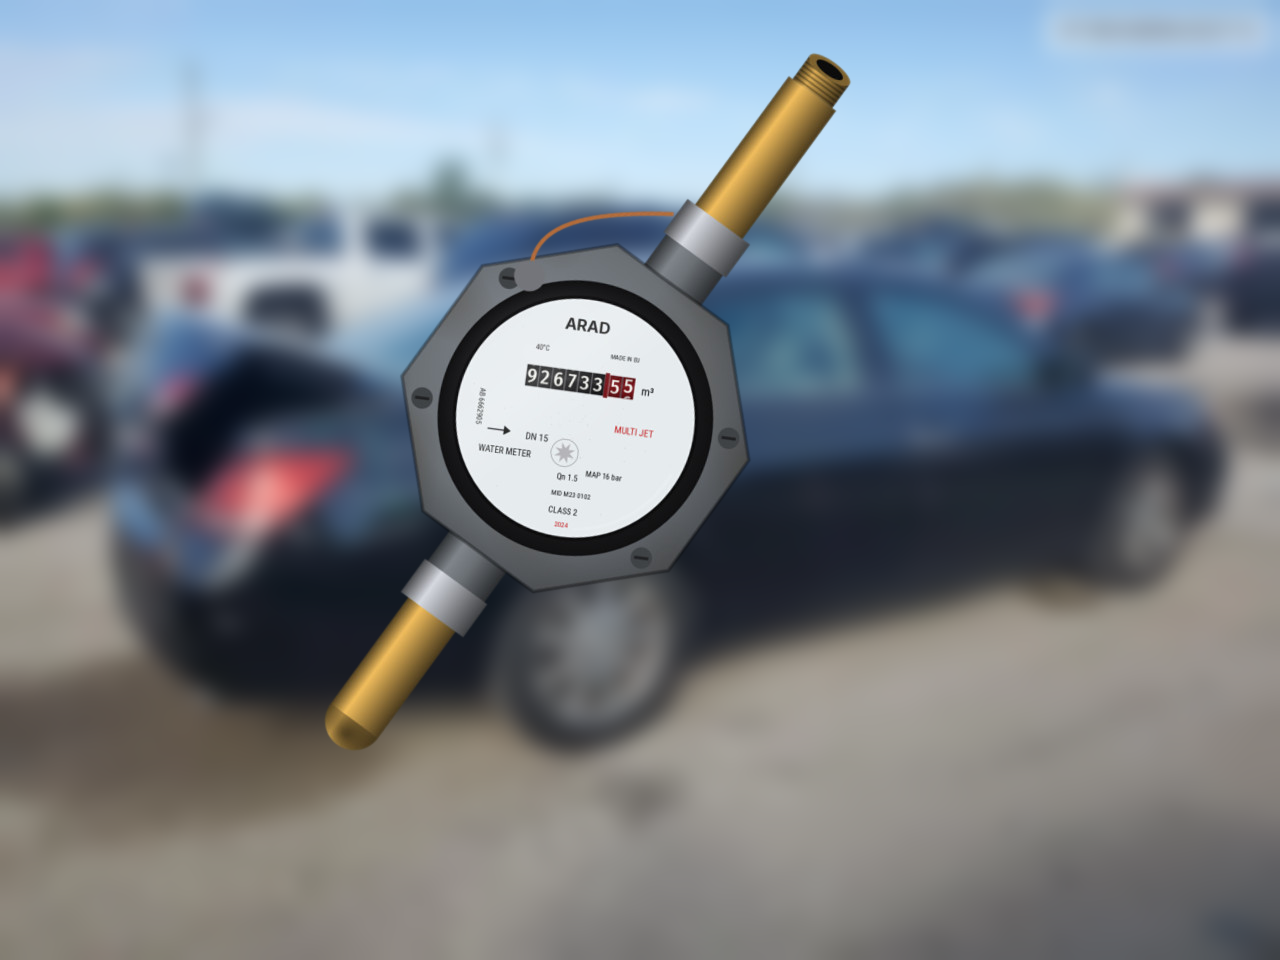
926733.55 m³
